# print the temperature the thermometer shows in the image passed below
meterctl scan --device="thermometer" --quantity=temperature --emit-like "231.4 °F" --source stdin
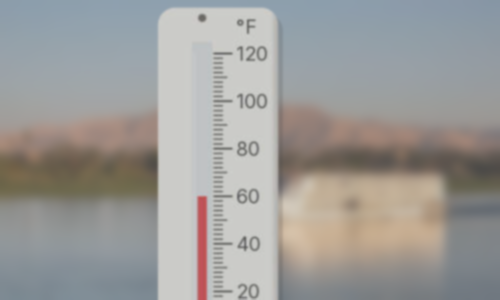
60 °F
